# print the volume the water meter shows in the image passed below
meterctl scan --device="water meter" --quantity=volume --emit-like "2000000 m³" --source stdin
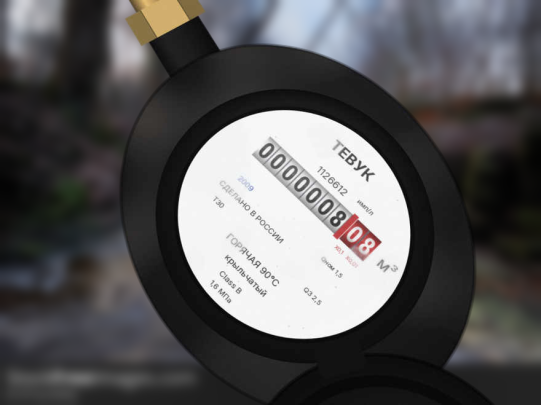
8.08 m³
